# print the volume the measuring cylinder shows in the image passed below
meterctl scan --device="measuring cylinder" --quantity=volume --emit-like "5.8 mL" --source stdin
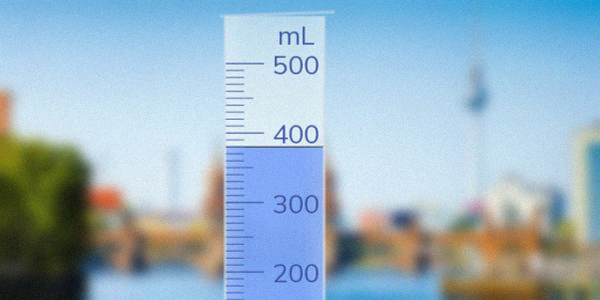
380 mL
